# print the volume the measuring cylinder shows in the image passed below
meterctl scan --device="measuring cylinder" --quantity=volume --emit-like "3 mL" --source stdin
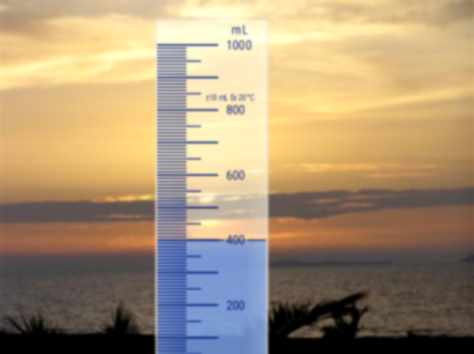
400 mL
